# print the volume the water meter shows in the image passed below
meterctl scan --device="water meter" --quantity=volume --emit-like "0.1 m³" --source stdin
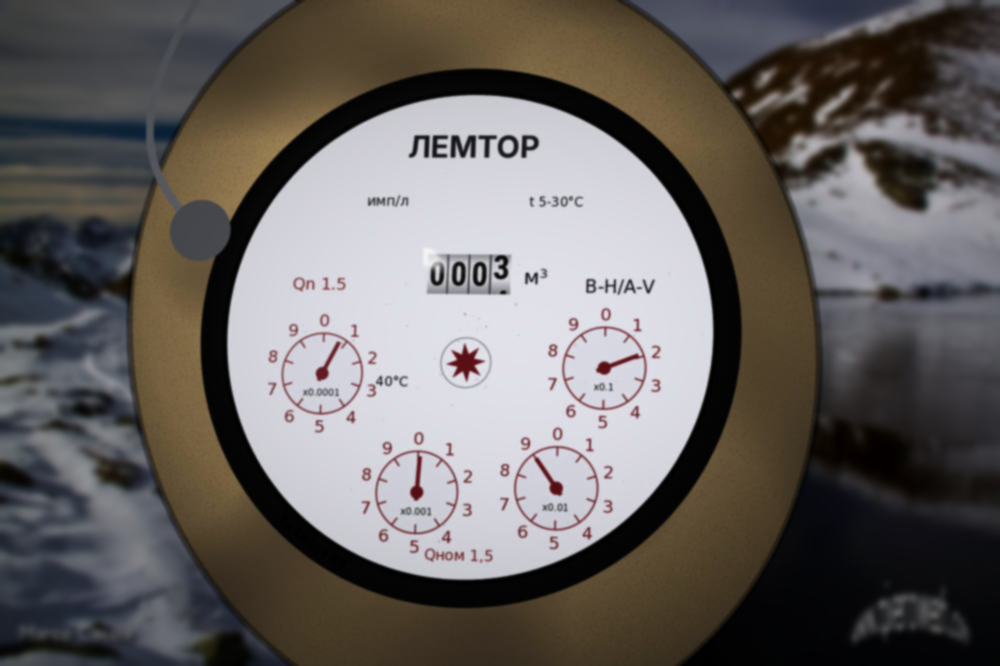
3.1900 m³
